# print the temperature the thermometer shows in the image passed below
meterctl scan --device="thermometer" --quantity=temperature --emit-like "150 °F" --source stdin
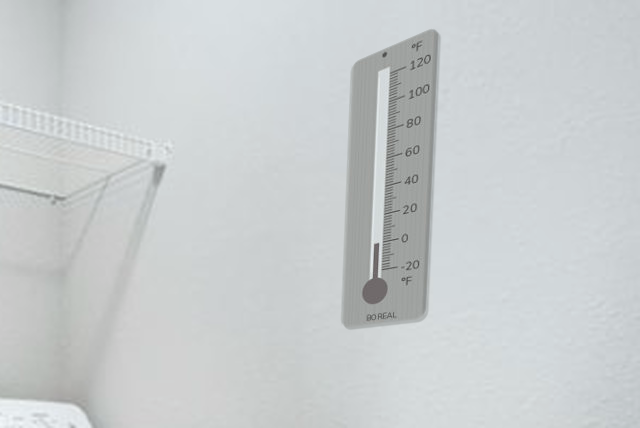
0 °F
